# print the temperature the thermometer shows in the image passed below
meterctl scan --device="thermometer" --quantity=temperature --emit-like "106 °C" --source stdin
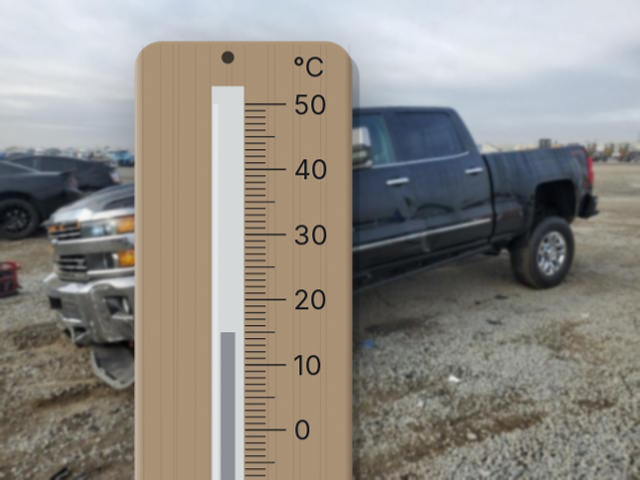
15 °C
